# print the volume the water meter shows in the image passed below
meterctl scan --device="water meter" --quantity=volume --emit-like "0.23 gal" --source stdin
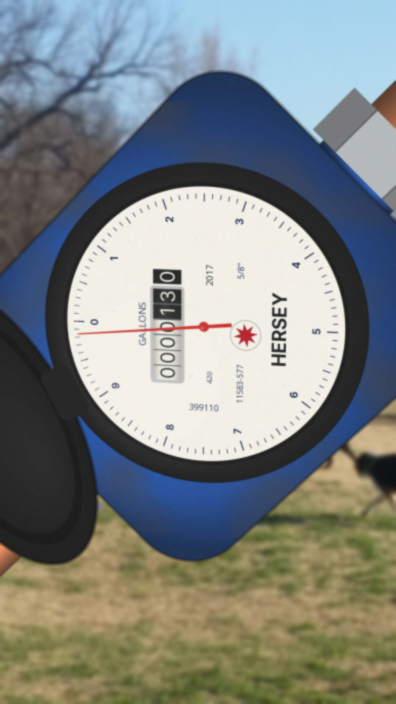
129.8 gal
